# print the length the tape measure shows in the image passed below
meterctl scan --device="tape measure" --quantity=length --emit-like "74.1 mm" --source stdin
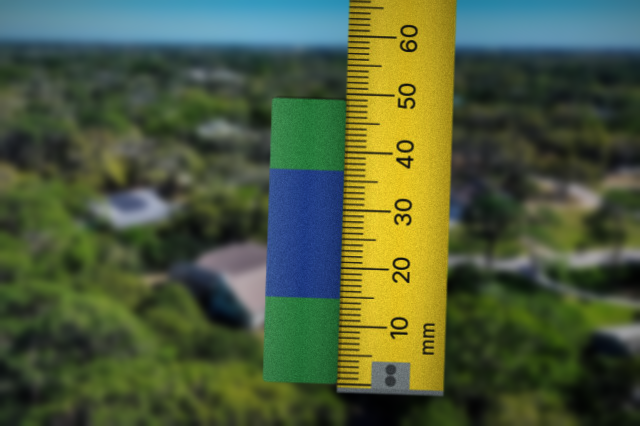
49 mm
